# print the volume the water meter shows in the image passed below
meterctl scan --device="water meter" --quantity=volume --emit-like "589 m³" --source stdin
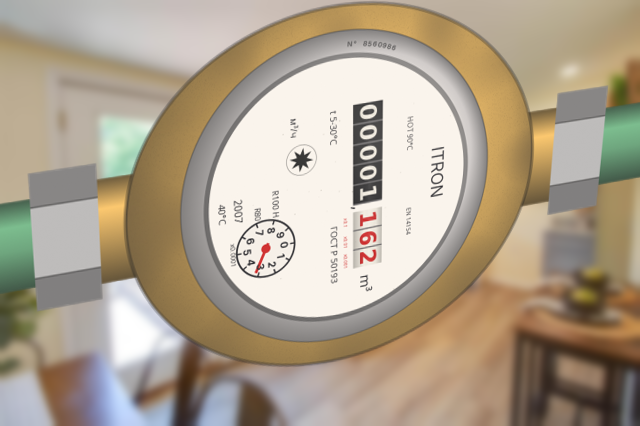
1.1623 m³
